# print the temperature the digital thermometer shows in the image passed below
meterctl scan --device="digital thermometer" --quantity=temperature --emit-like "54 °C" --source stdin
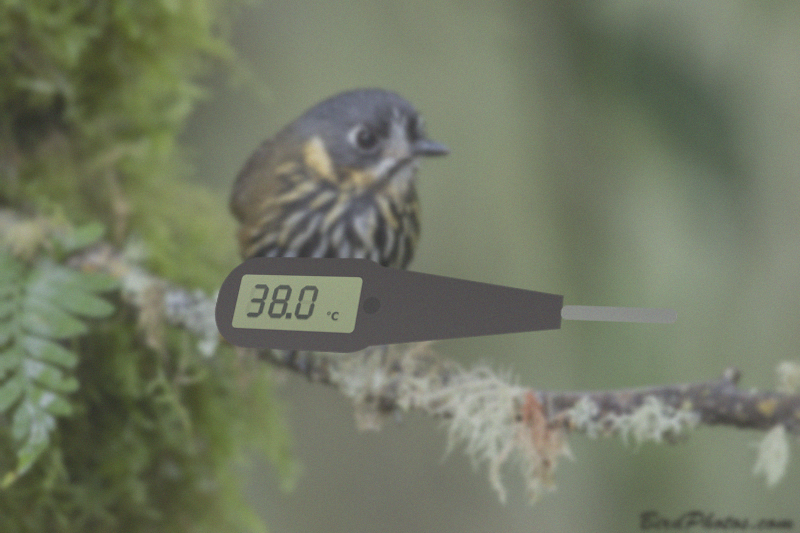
38.0 °C
